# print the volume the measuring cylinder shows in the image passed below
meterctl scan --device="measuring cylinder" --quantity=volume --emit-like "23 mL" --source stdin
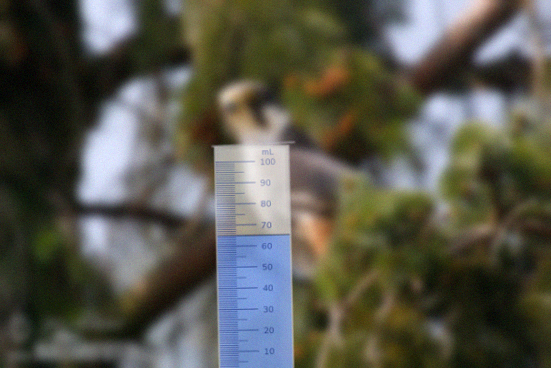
65 mL
